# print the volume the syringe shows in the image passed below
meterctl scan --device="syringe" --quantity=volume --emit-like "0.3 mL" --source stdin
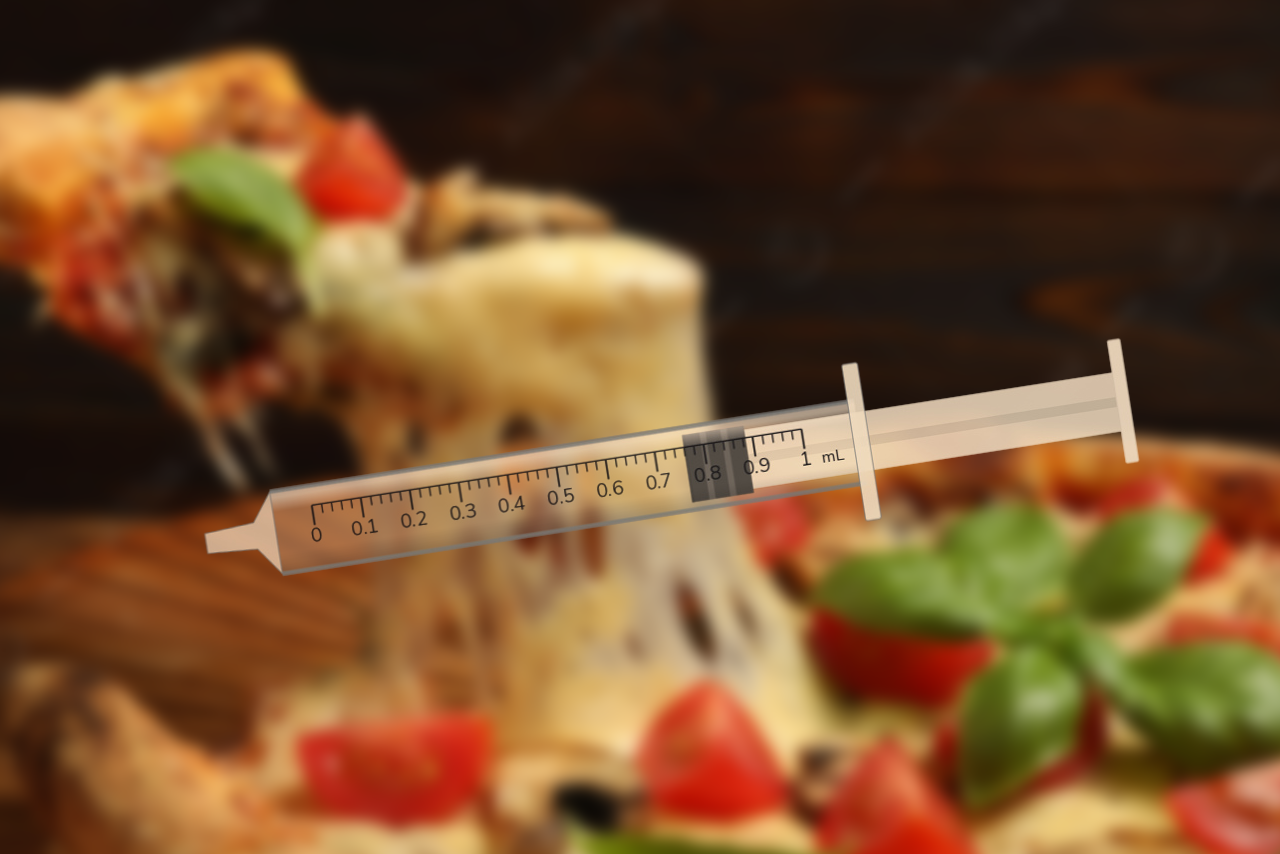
0.76 mL
